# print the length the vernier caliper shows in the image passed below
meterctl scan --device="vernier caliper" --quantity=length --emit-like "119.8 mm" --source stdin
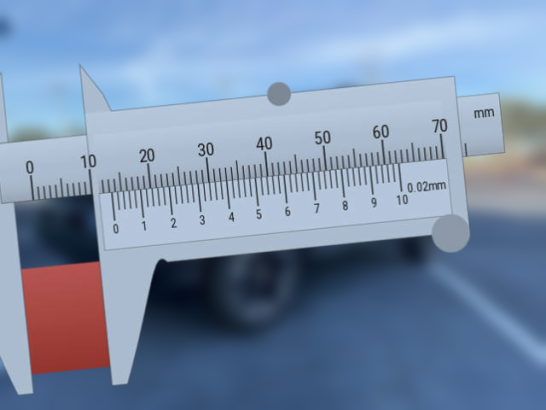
13.4 mm
